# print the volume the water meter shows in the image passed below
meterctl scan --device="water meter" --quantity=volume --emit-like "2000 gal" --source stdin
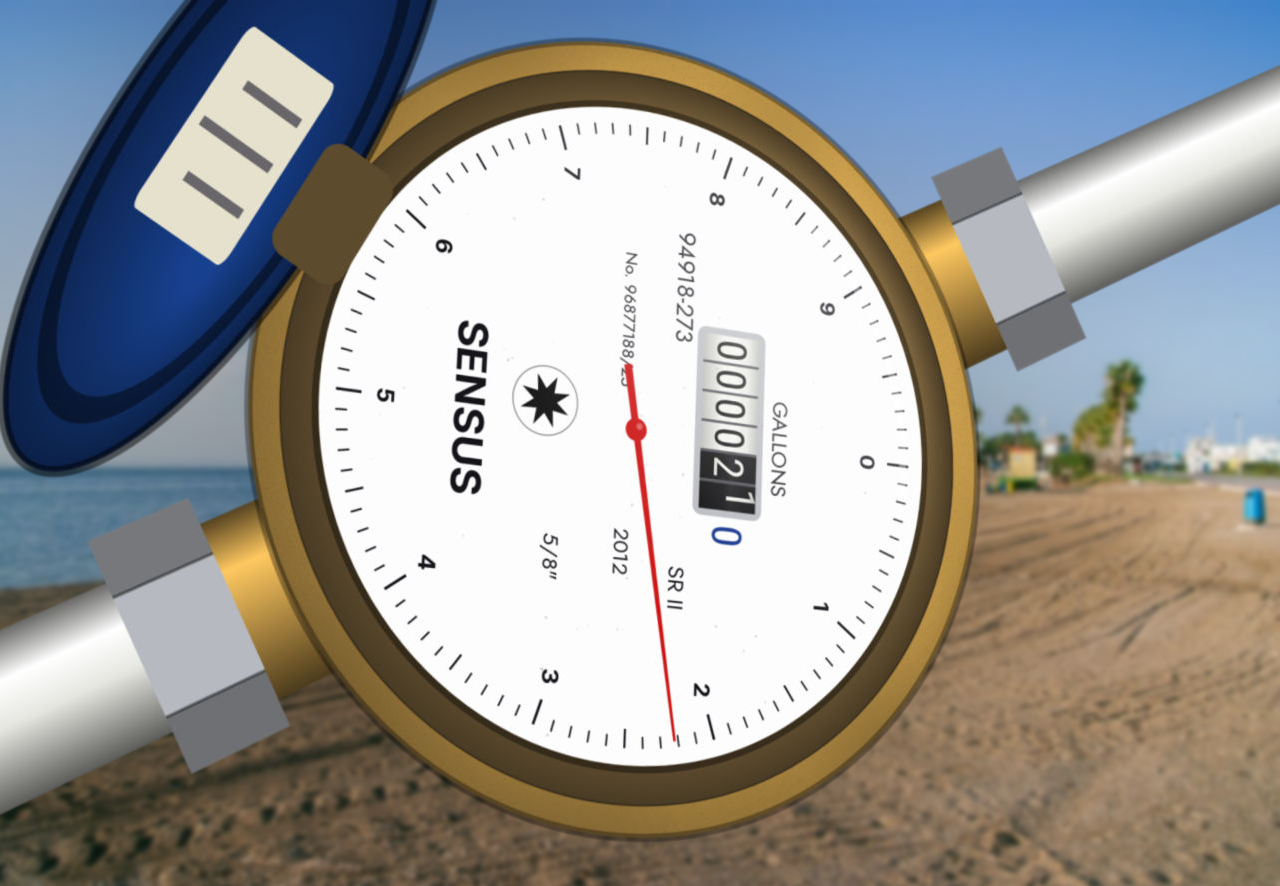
212.2 gal
